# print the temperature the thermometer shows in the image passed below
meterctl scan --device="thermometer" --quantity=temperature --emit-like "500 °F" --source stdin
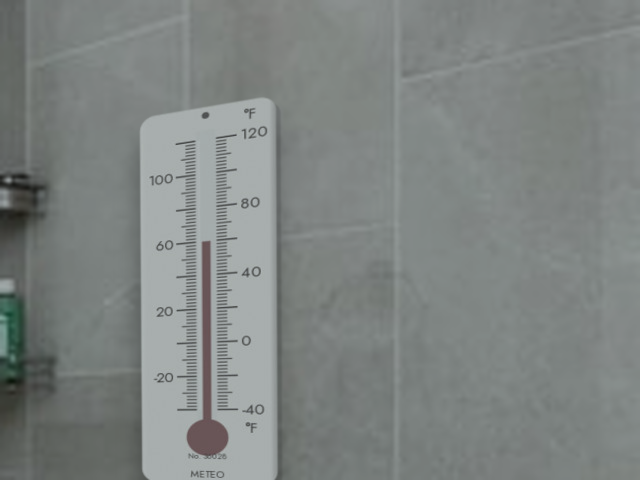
60 °F
